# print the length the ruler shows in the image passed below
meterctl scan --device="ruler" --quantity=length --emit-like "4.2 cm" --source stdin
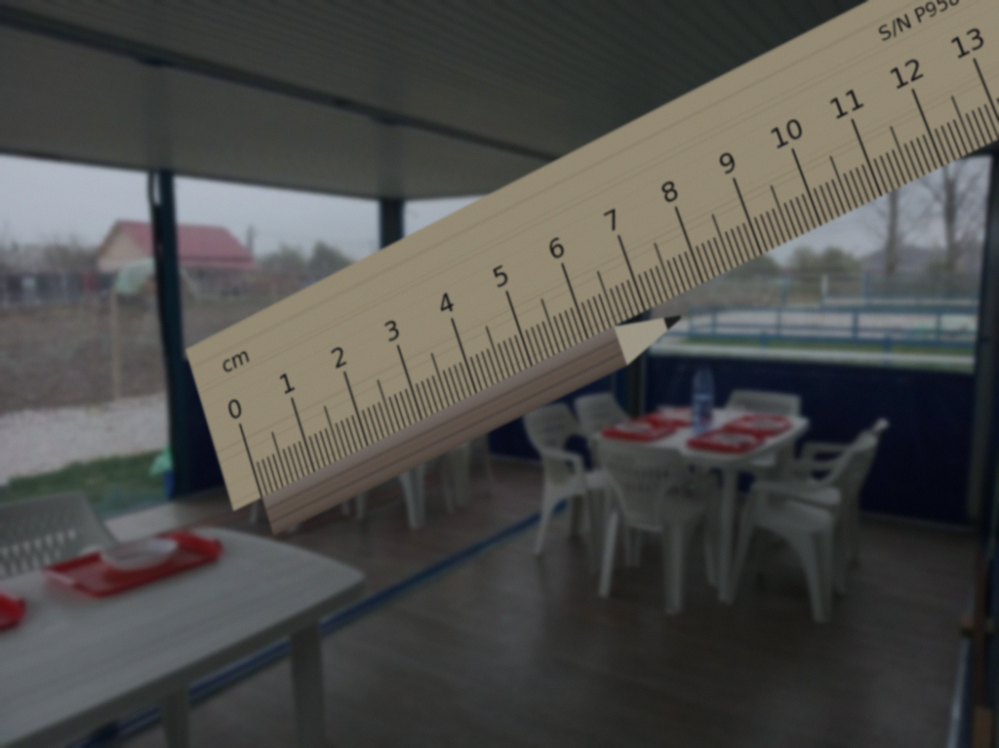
7.5 cm
